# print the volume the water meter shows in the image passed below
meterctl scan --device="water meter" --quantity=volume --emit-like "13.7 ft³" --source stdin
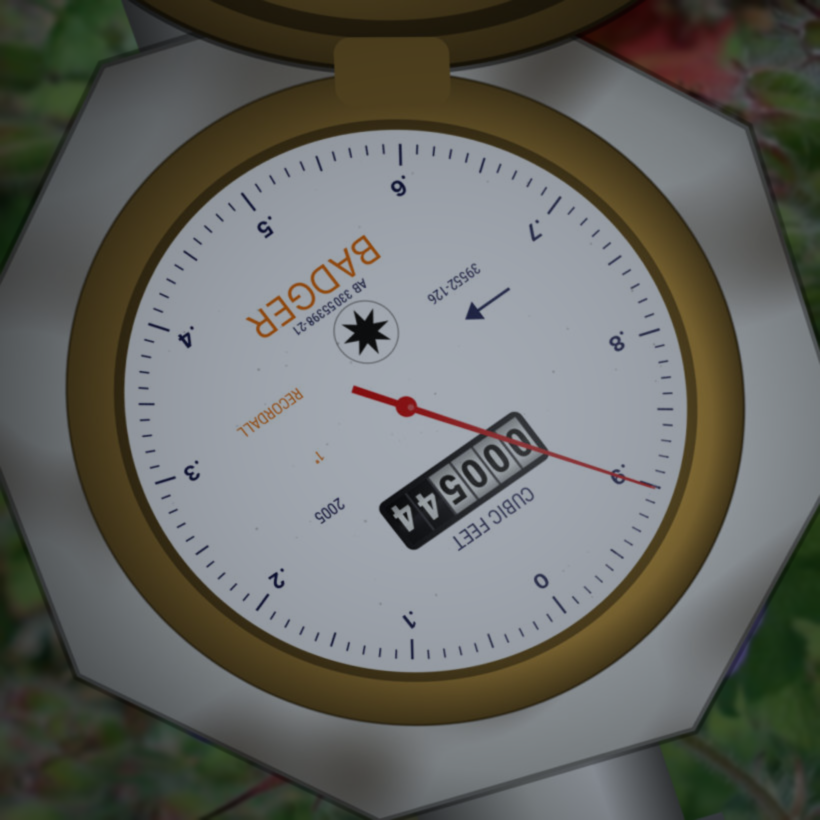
543.90 ft³
